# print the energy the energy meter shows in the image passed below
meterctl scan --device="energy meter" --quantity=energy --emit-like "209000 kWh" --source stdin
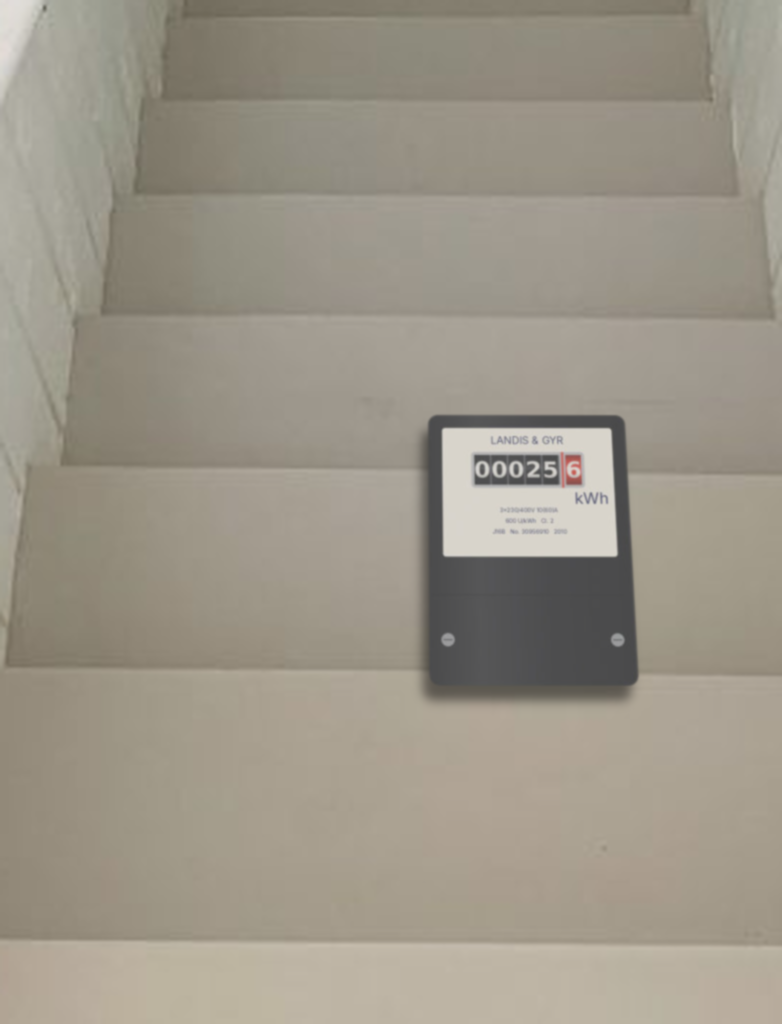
25.6 kWh
